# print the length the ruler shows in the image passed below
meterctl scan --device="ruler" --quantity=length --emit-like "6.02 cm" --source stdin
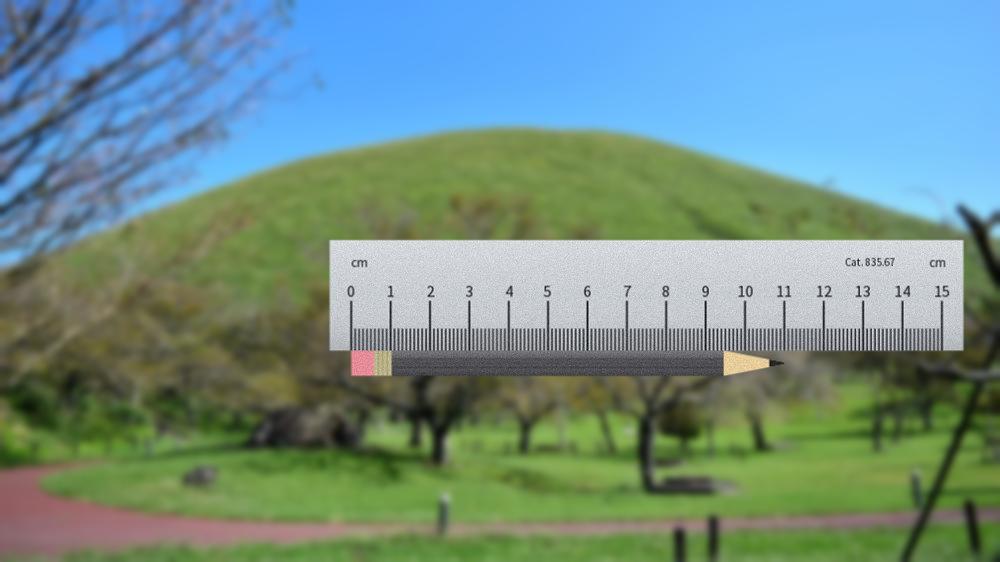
11 cm
